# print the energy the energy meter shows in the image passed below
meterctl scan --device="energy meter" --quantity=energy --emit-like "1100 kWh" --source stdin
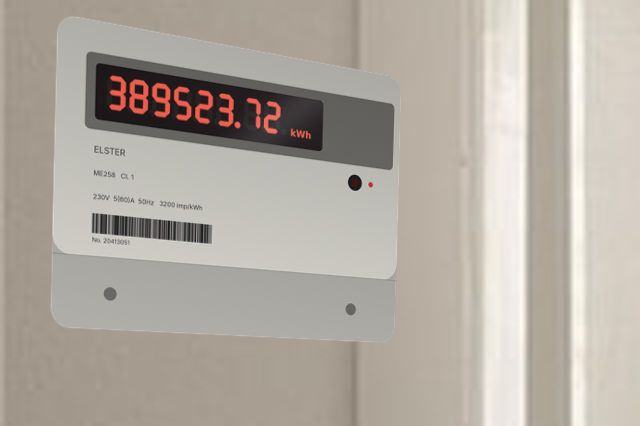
389523.72 kWh
